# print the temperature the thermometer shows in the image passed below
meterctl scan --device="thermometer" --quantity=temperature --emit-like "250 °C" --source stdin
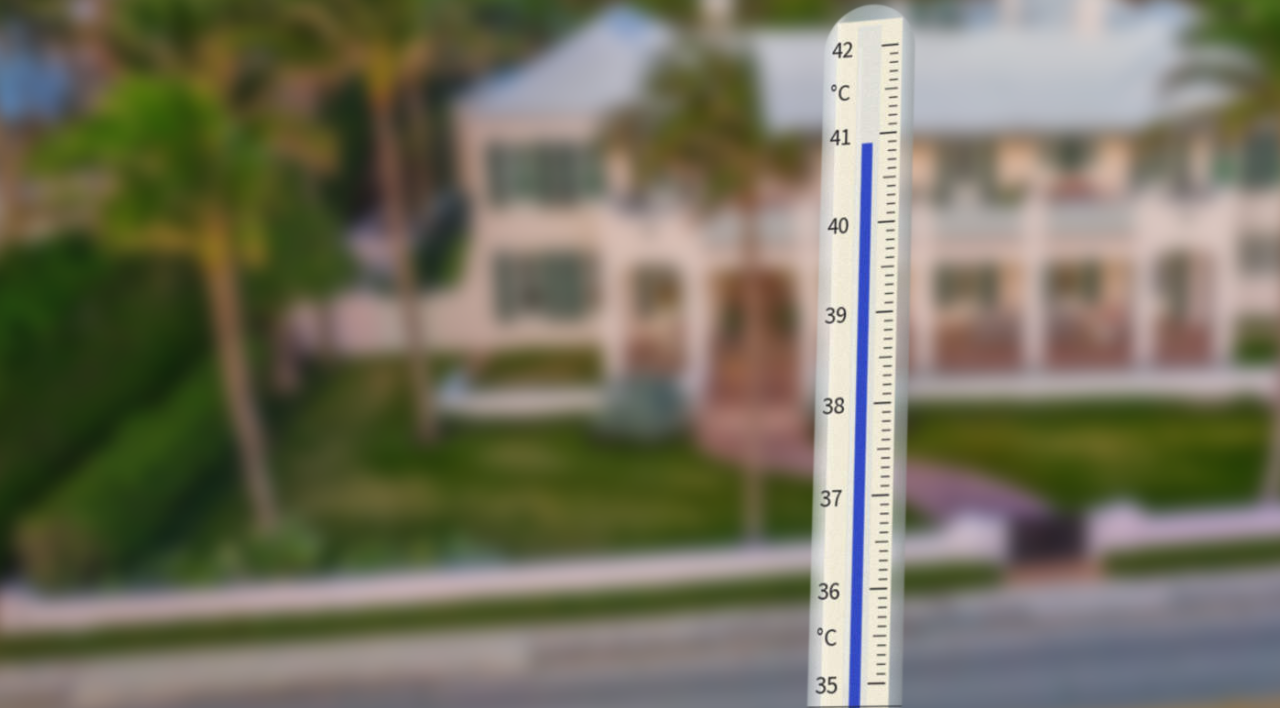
40.9 °C
